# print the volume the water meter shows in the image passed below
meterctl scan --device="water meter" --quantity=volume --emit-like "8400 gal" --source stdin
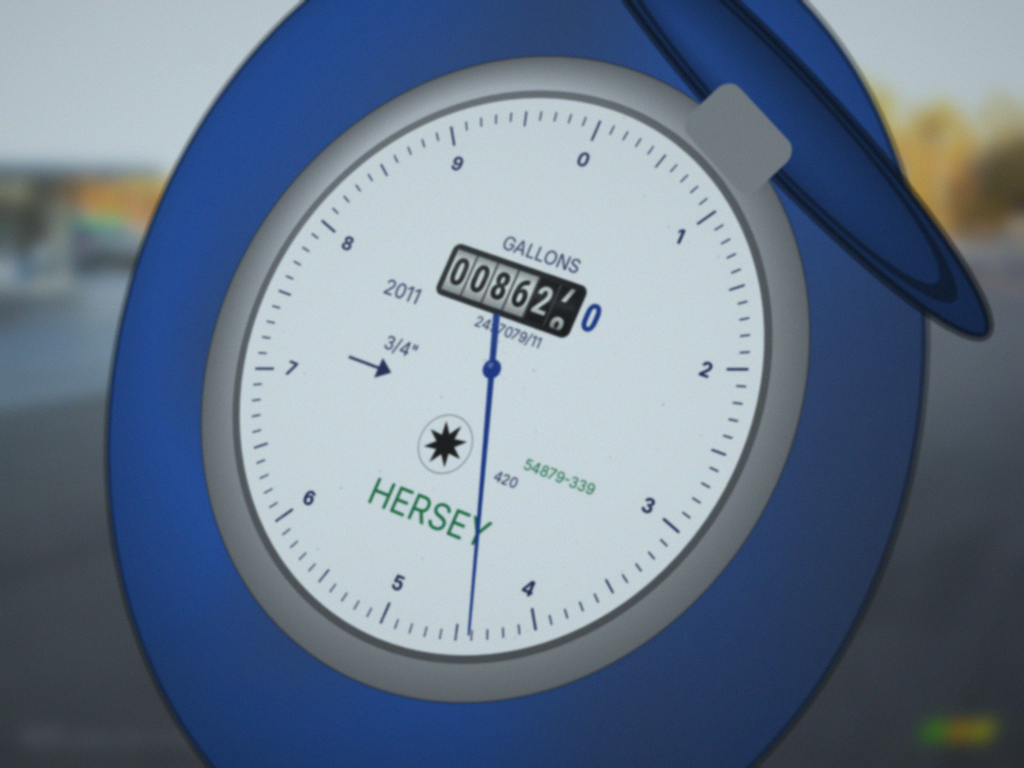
86274.4 gal
